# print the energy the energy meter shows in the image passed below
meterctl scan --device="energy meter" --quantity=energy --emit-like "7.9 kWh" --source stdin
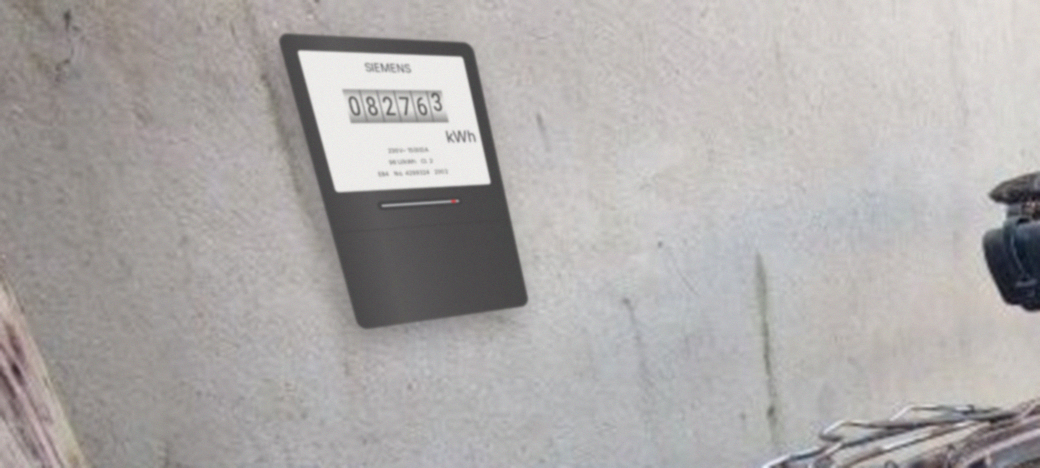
82763 kWh
